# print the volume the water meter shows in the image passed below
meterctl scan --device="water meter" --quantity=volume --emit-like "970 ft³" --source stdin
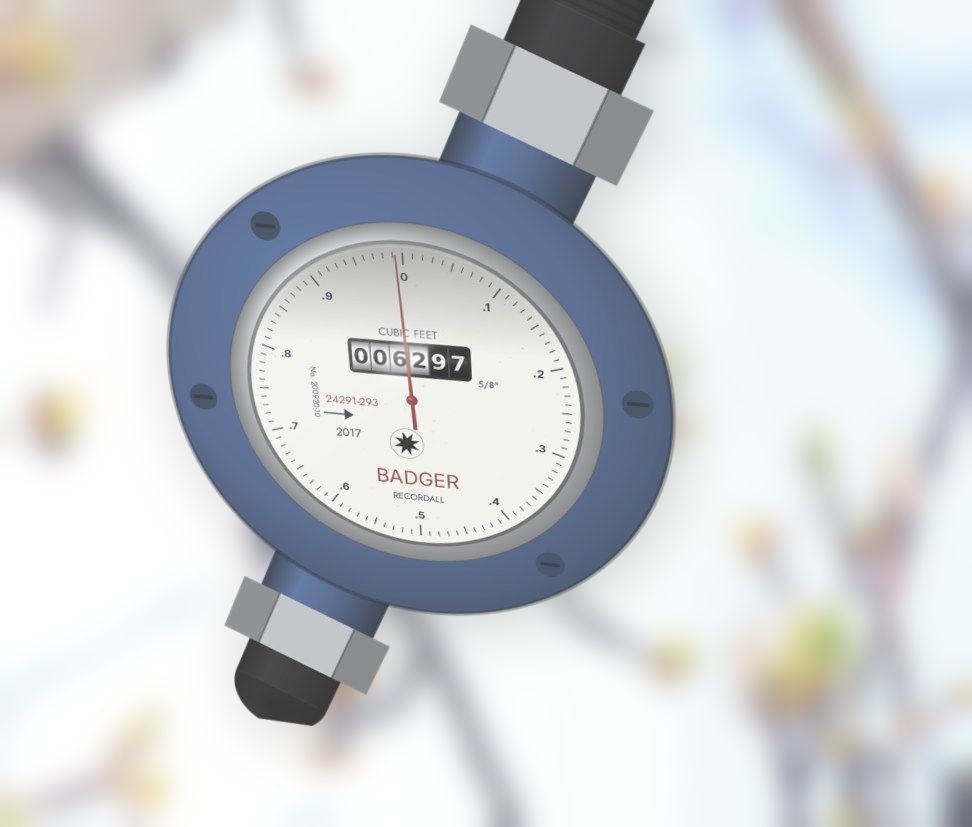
6296.99 ft³
